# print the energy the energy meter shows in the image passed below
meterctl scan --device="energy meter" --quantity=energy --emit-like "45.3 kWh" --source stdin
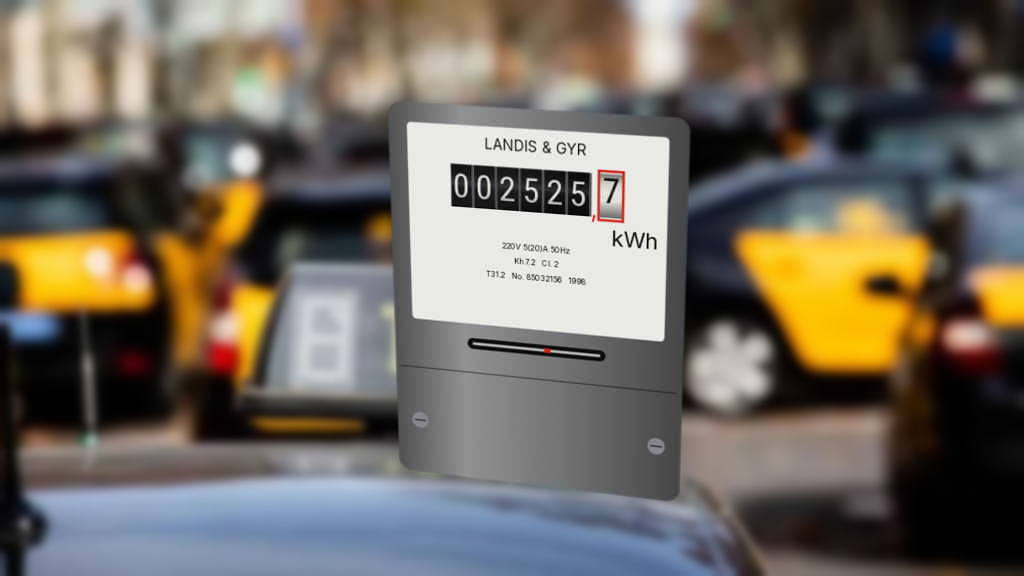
2525.7 kWh
